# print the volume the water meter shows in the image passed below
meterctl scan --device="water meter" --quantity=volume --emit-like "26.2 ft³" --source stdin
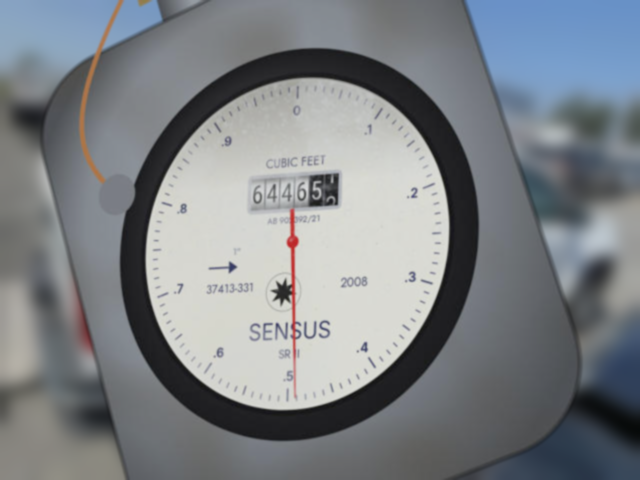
644651.49 ft³
